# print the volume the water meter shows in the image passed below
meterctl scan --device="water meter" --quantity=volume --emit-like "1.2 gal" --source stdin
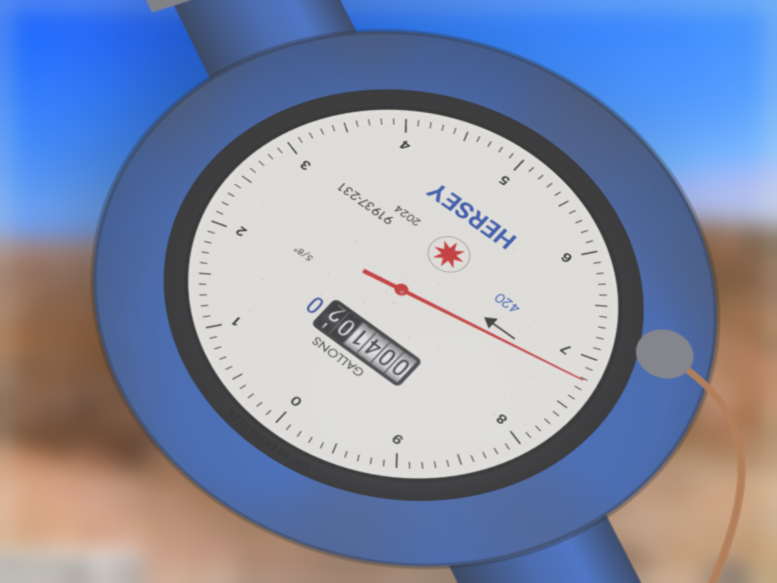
41017.2 gal
